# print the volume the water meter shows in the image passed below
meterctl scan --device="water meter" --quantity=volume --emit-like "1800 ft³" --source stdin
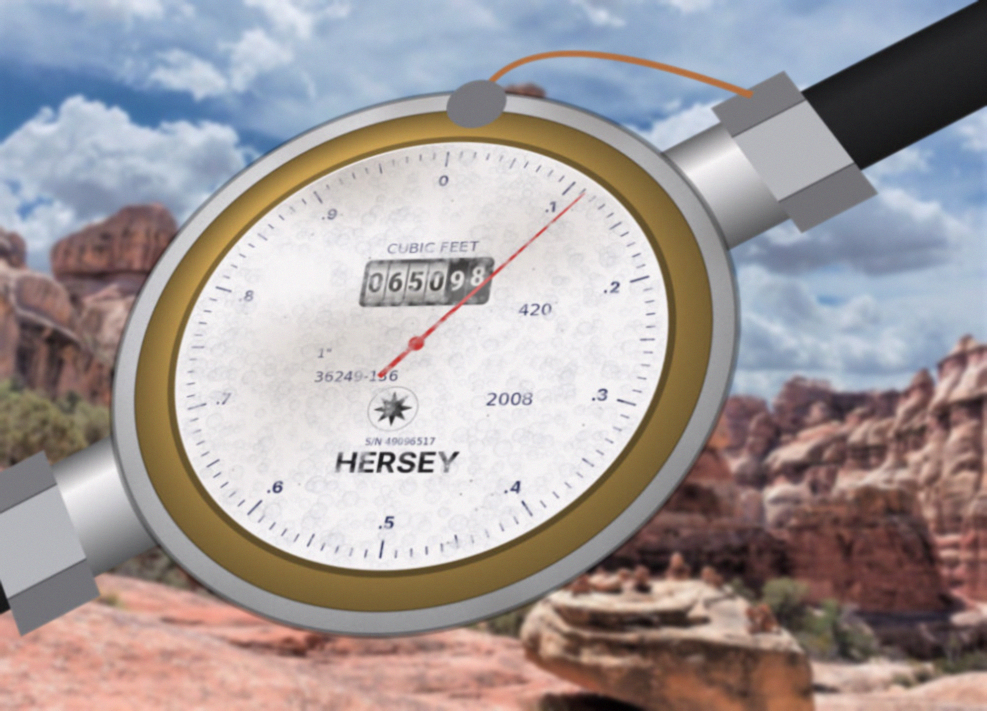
65098.11 ft³
